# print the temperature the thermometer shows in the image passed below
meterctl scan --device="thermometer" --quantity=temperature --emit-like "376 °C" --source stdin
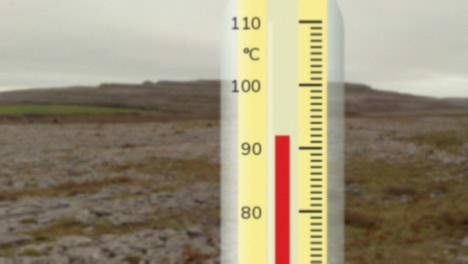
92 °C
